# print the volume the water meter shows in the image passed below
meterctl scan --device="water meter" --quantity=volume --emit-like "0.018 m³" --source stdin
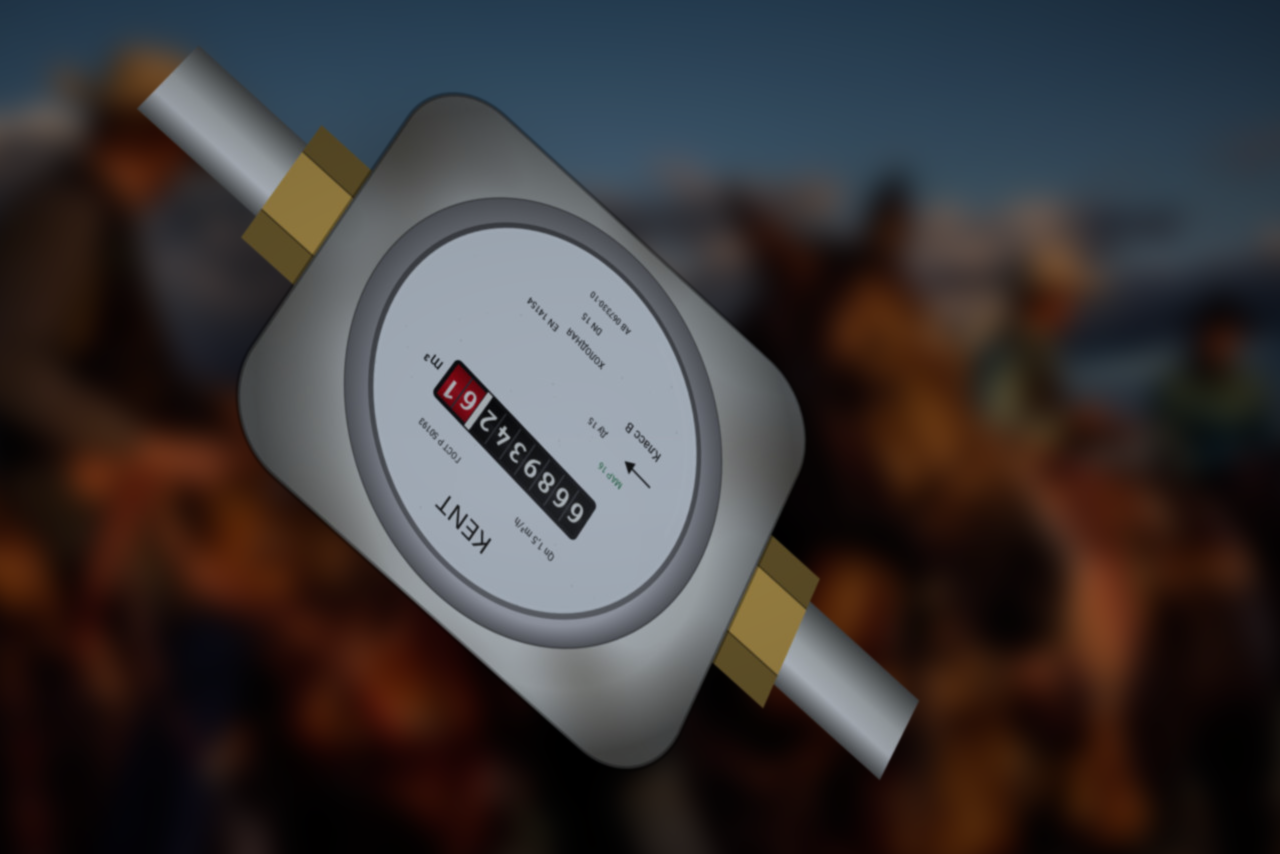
6689342.61 m³
